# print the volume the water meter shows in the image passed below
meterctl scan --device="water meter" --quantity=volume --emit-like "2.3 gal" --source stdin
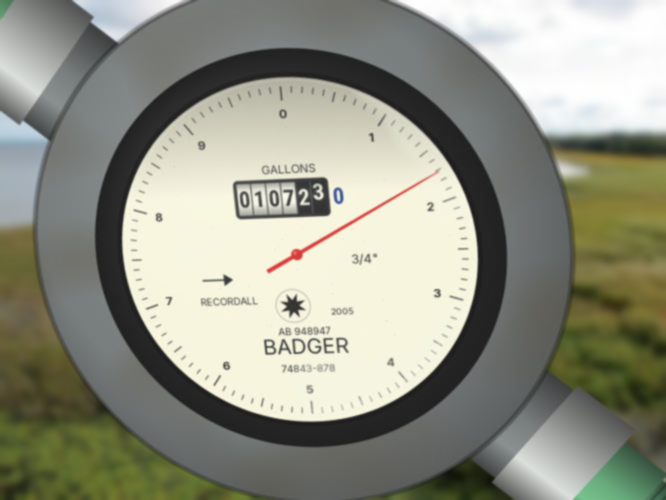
107231.7 gal
